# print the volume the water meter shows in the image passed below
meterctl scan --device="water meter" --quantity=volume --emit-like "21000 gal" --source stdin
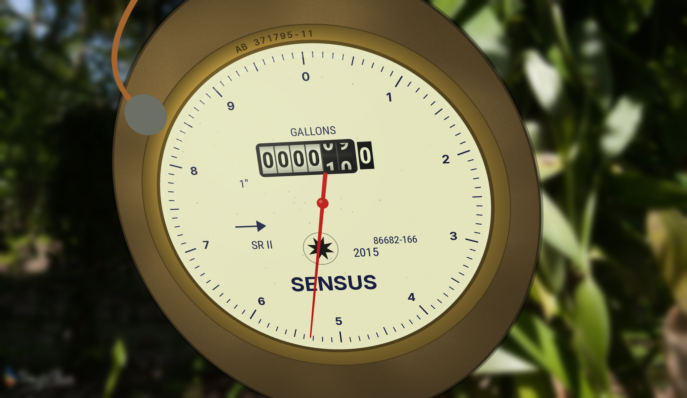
95.3 gal
